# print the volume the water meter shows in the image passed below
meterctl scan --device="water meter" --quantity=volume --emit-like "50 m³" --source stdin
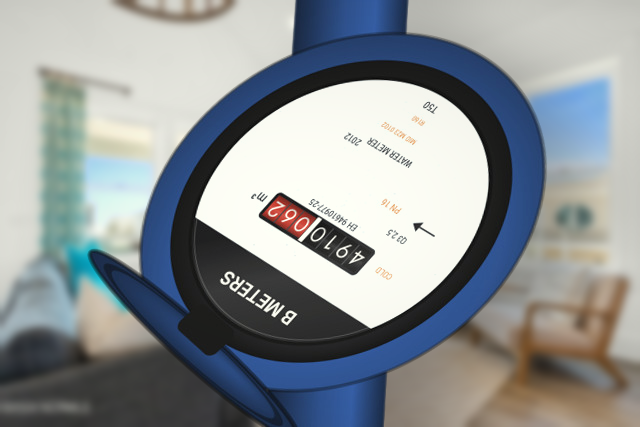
4910.062 m³
